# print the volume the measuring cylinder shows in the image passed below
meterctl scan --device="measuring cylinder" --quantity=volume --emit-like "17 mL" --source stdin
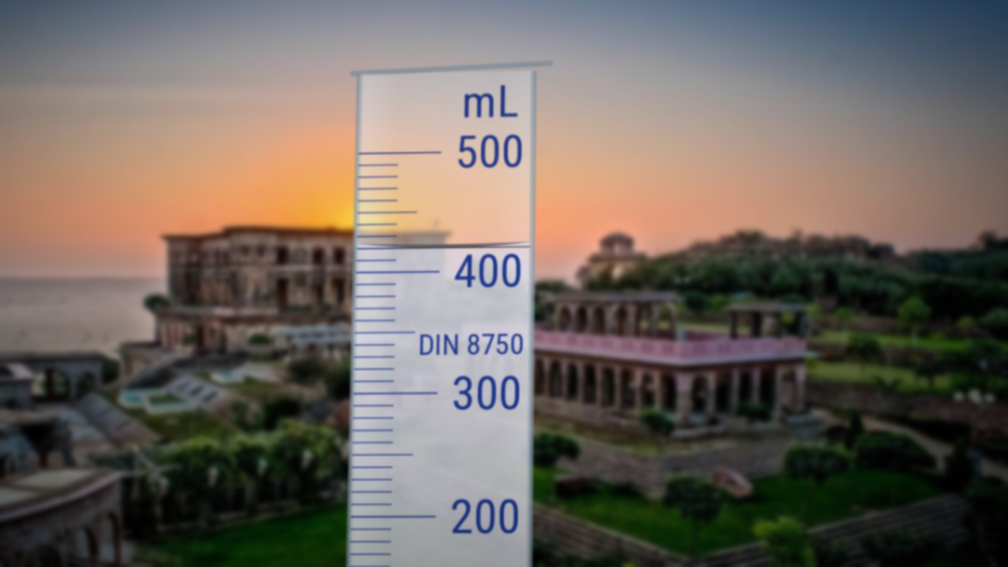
420 mL
